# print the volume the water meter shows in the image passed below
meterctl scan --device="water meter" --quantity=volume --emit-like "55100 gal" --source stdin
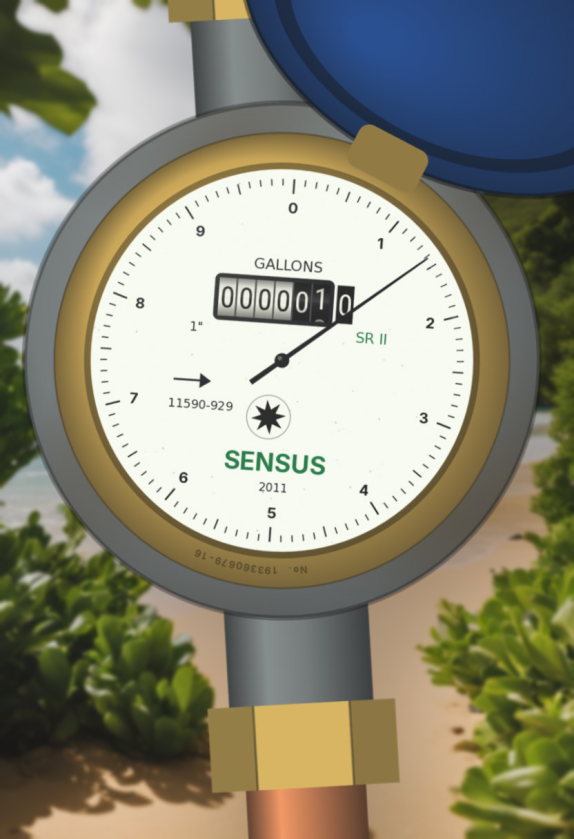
11.4 gal
